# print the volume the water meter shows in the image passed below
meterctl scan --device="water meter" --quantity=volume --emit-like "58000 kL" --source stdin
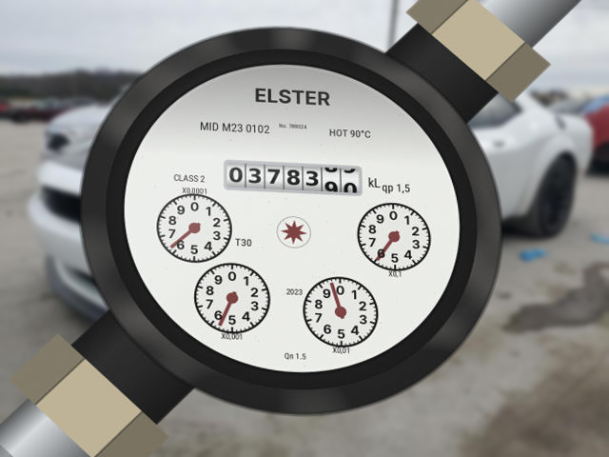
378389.5956 kL
